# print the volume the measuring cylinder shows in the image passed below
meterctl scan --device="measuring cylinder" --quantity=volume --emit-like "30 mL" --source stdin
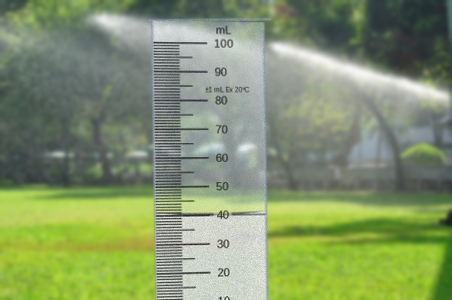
40 mL
